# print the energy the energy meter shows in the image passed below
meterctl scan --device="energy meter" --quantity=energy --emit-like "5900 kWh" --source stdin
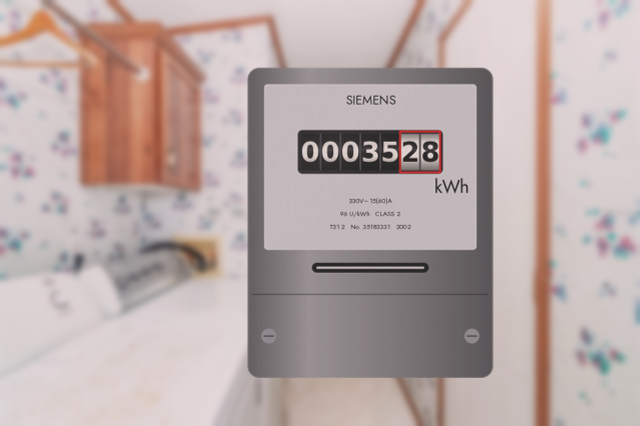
35.28 kWh
